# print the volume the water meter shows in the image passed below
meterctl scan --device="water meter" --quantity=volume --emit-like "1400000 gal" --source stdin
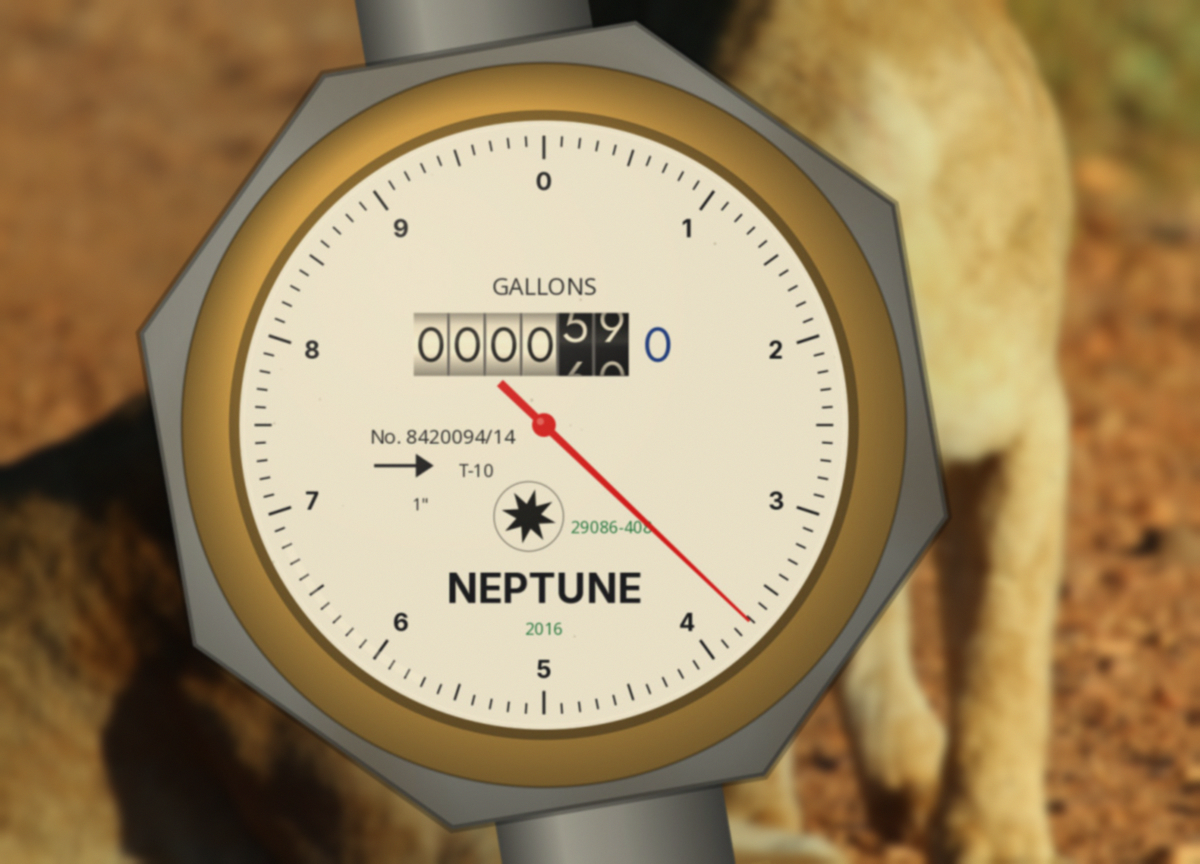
593.7 gal
